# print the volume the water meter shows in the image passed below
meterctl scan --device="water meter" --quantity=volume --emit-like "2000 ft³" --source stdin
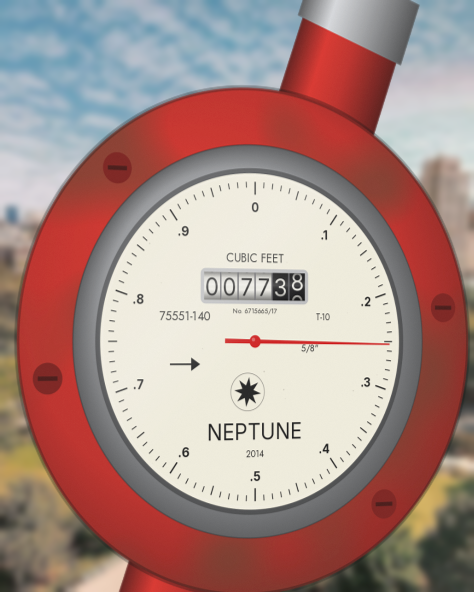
7738.25 ft³
